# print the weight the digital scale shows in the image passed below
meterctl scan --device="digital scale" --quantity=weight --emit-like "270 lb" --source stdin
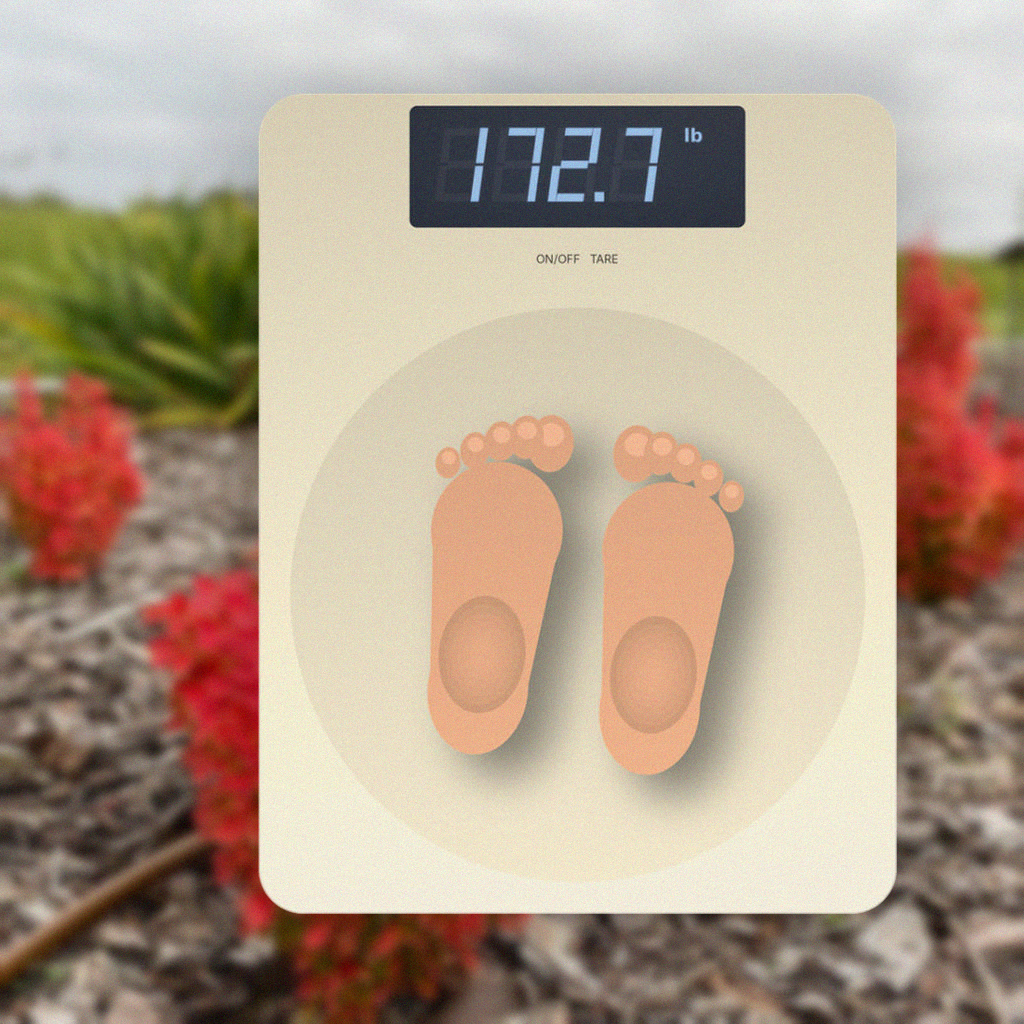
172.7 lb
